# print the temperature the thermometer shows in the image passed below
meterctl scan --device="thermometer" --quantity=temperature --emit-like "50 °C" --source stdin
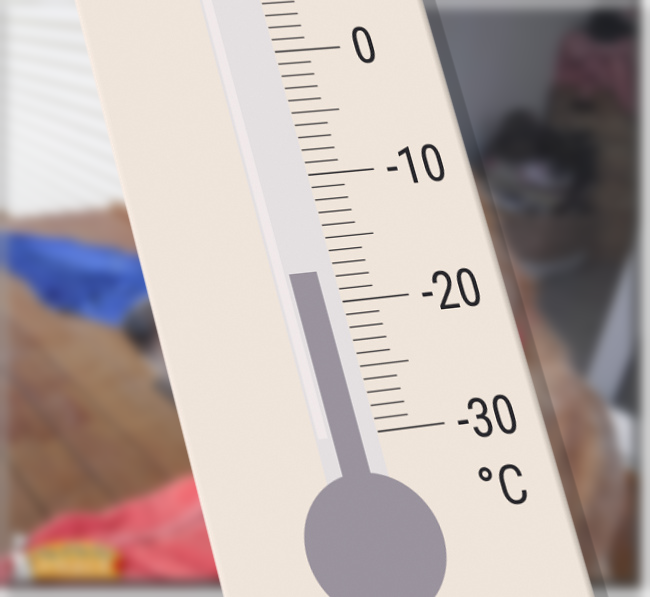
-17.5 °C
